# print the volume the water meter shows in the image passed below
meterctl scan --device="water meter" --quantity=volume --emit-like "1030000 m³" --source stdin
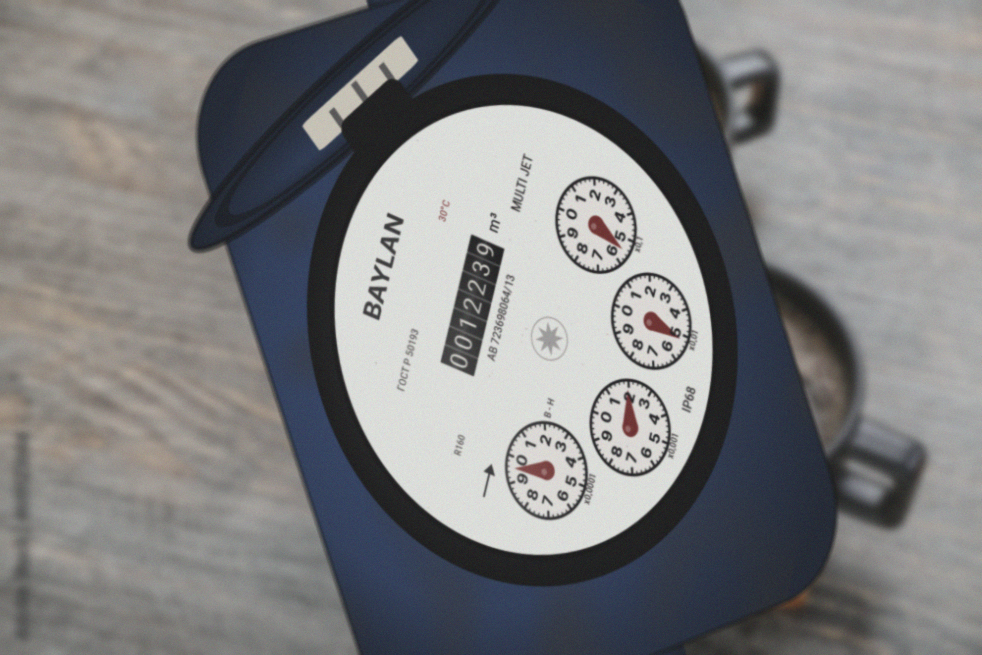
12239.5519 m³
